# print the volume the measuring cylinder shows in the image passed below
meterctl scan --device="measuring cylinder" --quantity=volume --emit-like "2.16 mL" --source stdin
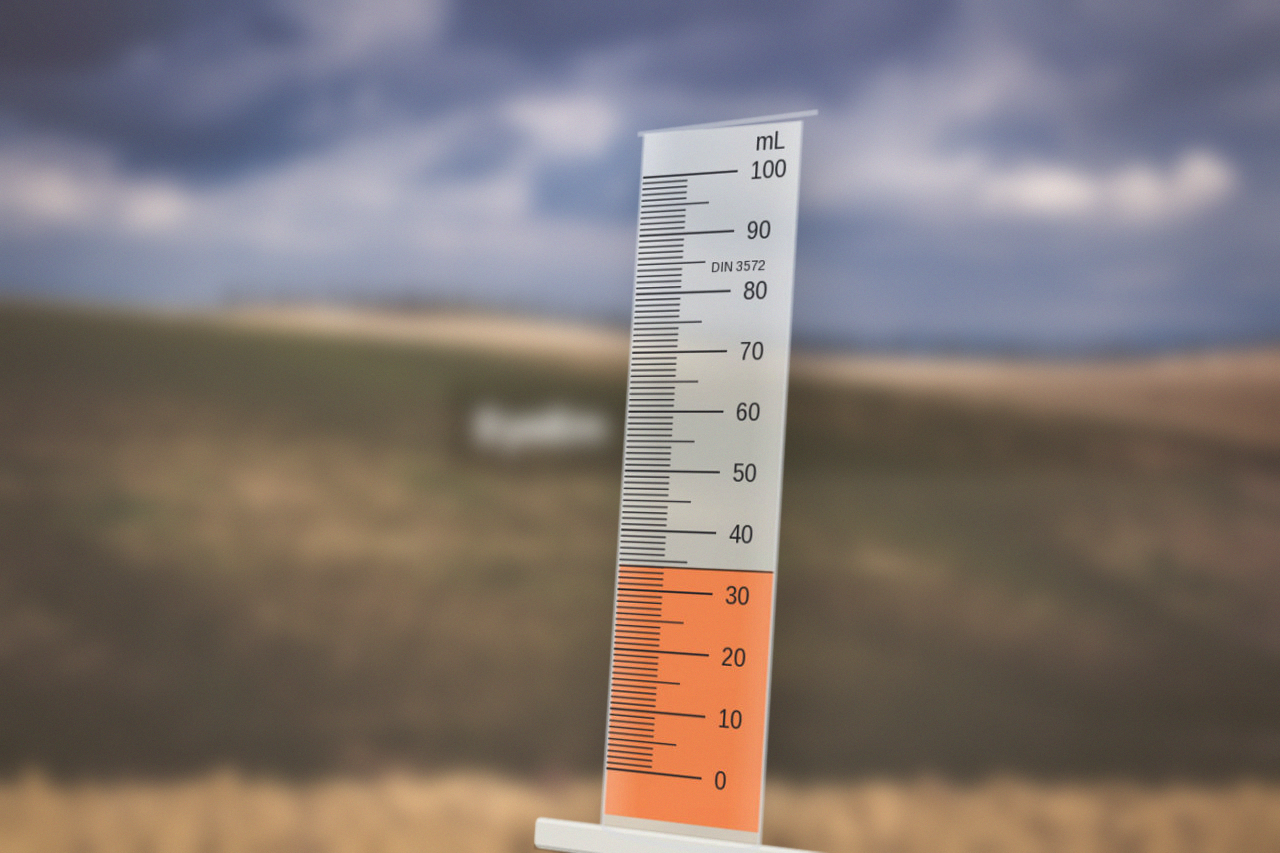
34 mL
